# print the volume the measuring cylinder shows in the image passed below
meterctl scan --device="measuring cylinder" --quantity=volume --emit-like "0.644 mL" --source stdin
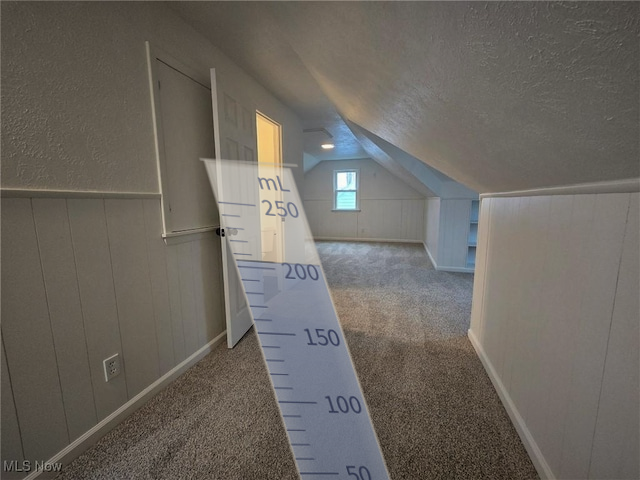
205 mL
